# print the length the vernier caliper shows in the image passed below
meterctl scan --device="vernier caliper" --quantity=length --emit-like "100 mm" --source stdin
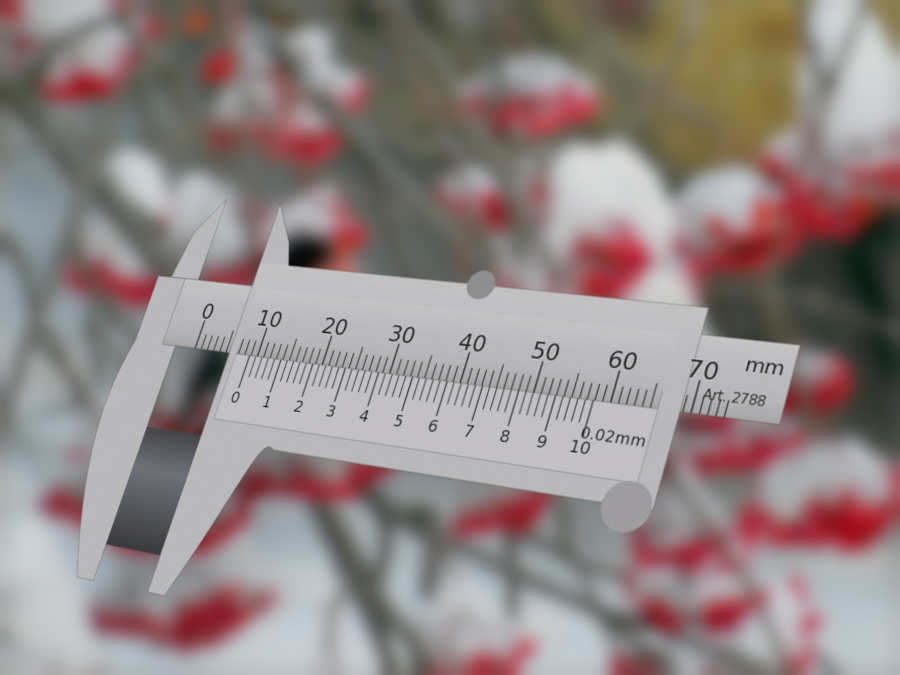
8.8 mm
